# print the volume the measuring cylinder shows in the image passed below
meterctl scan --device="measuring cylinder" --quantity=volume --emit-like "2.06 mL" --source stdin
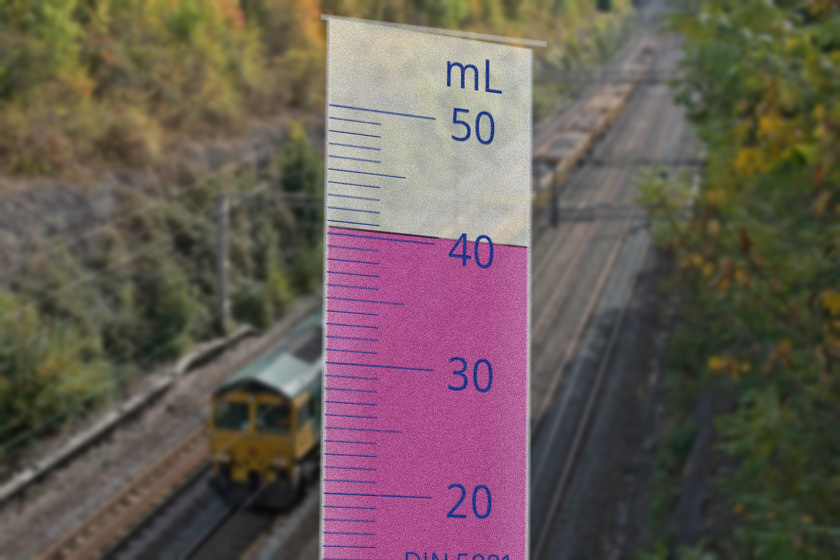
40.5 mL
